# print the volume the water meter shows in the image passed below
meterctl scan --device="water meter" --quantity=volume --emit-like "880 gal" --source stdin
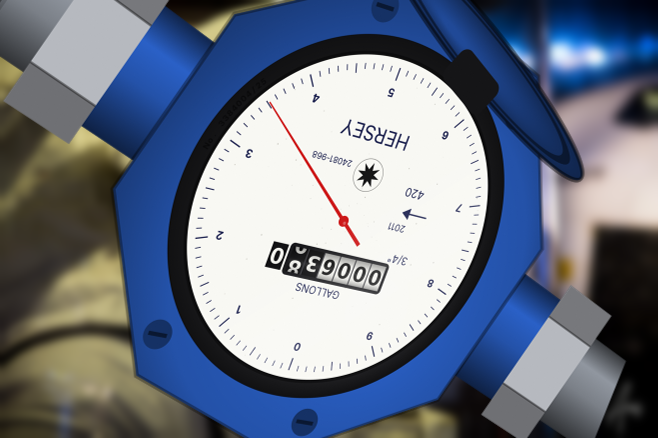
6383.5 gal
